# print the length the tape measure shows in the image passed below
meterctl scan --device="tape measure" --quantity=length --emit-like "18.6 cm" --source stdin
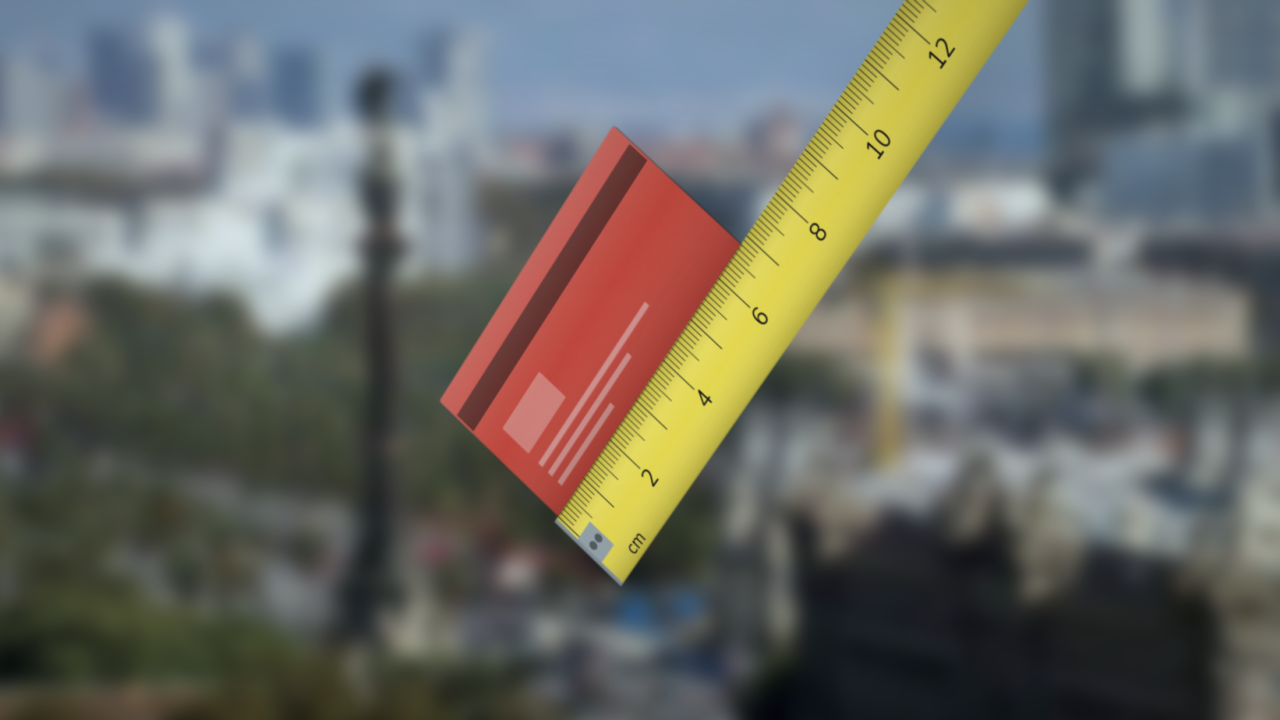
6.8 cm
